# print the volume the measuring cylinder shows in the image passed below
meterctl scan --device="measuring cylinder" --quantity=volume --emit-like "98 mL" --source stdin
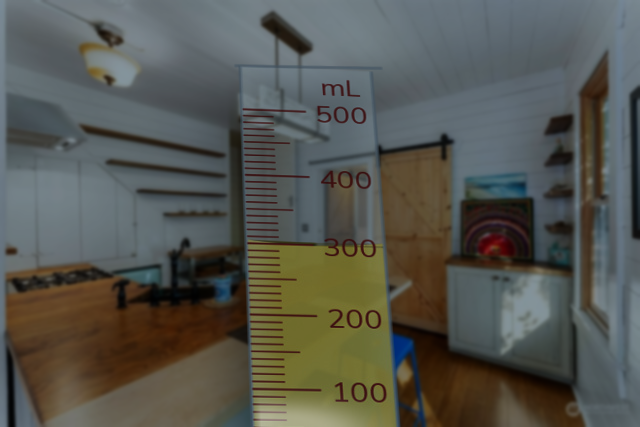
300 mL
